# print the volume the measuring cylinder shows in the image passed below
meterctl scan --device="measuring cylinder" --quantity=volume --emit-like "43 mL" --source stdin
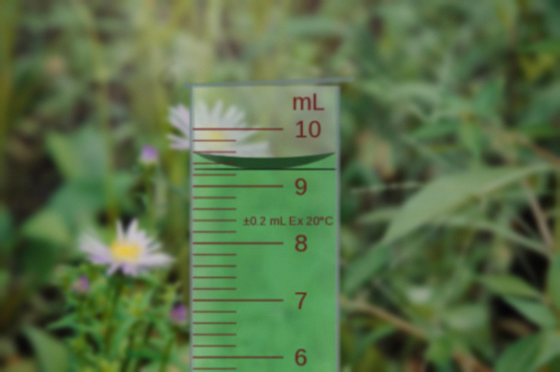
9.3 mL
